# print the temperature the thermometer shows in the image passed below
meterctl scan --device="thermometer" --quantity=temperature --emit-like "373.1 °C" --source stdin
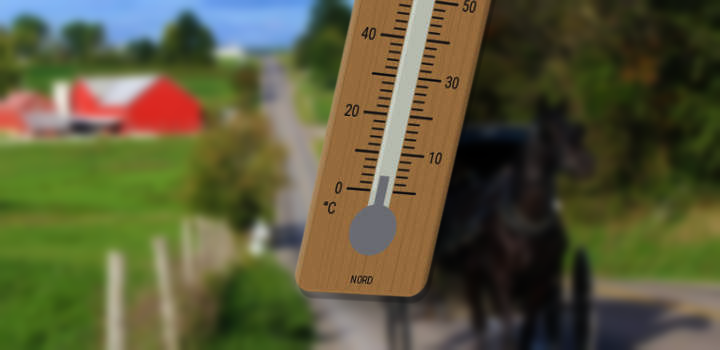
4 °C
